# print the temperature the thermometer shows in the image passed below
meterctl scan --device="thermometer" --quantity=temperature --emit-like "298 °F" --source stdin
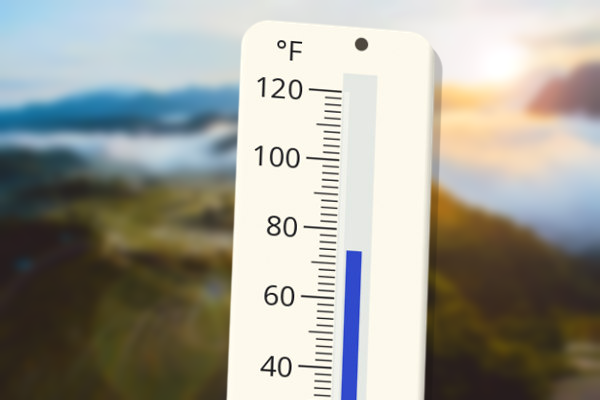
74 °F
